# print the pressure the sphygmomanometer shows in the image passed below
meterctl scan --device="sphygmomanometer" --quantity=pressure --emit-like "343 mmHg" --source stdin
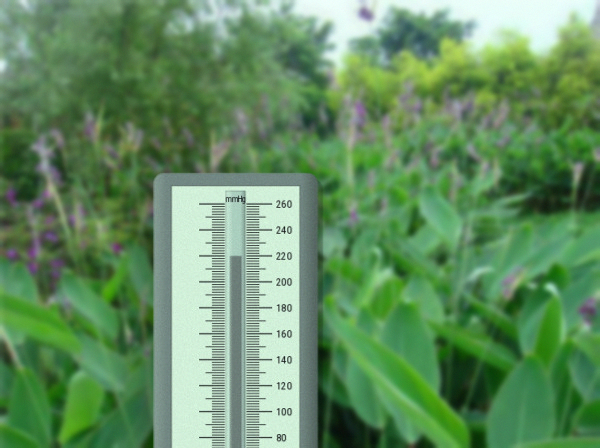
220 mmHg
